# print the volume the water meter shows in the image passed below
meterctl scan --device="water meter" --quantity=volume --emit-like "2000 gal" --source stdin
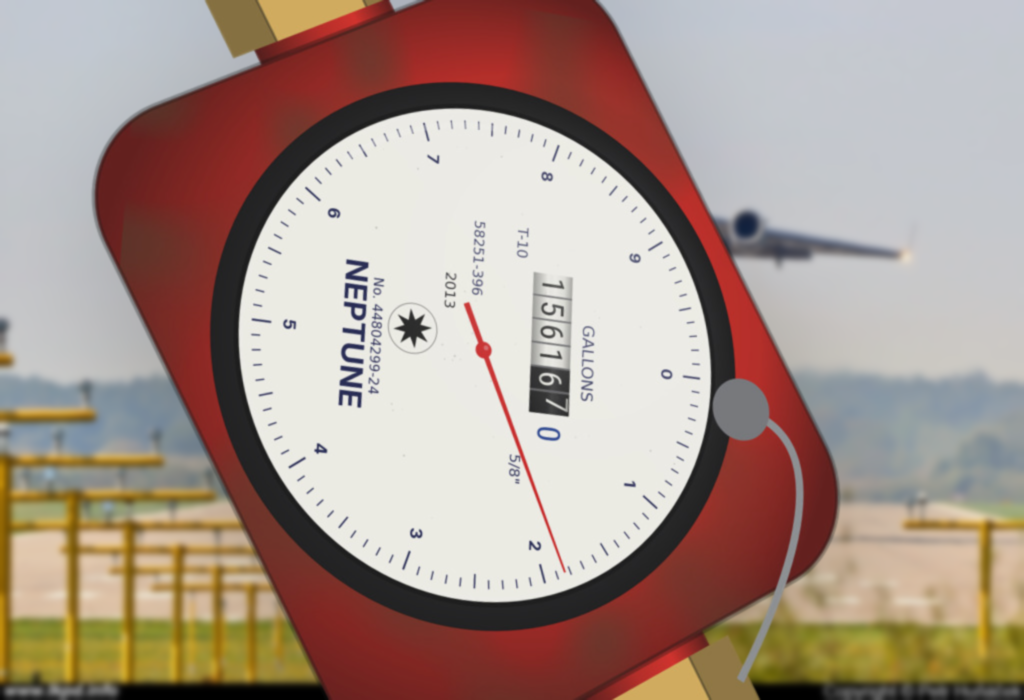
1561671.8 gal
